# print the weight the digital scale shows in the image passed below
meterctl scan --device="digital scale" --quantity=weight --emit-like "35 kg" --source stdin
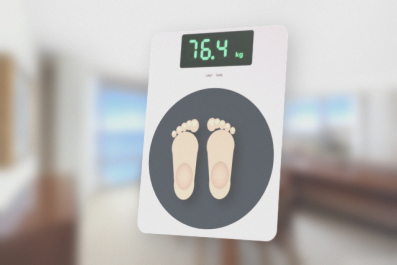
76.4 kg
